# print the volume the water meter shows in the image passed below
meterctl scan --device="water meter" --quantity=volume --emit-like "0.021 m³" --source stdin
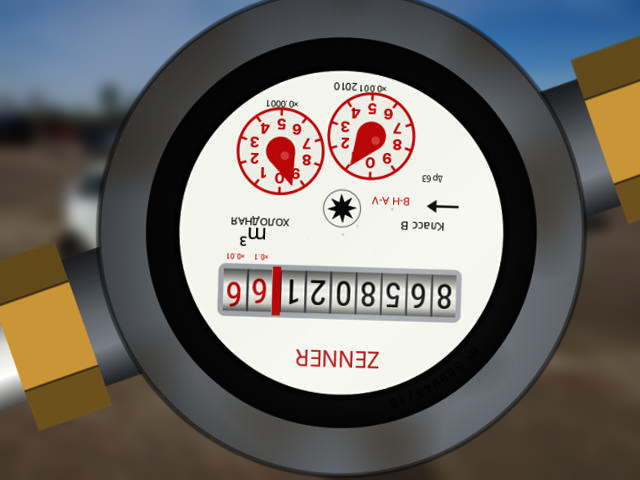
8658021.6609 m³
